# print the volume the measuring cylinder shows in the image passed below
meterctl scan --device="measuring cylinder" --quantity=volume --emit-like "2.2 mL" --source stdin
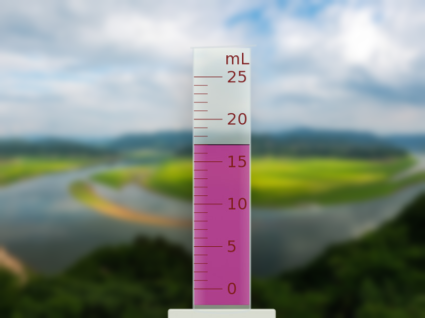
17 mL
